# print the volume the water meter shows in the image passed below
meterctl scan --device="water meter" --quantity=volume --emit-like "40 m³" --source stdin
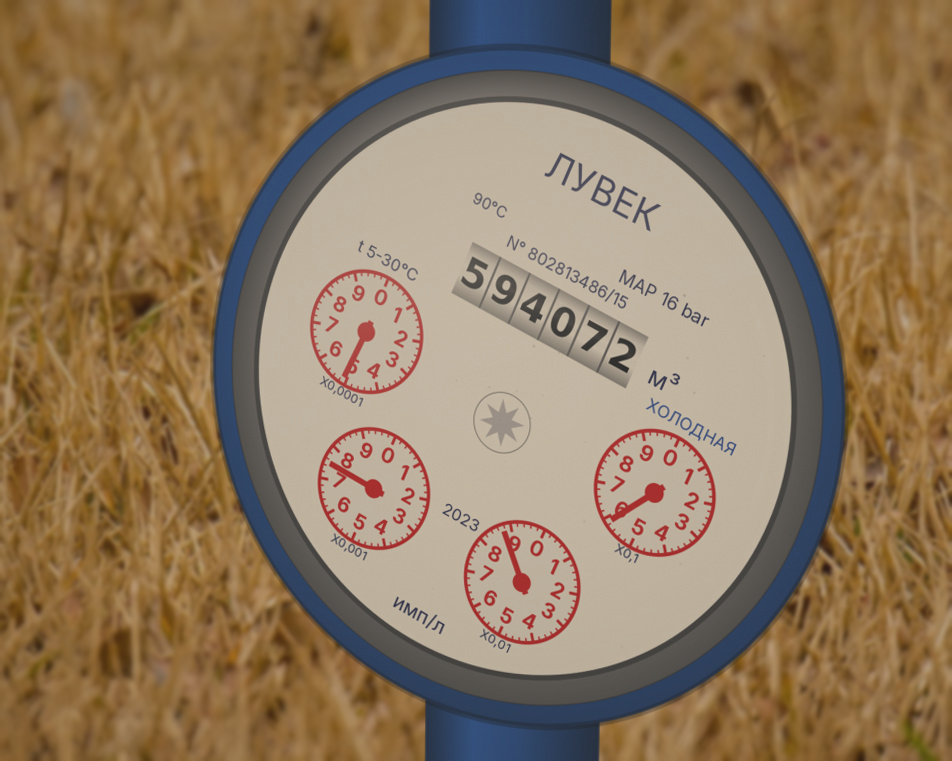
594072.5875 m³
